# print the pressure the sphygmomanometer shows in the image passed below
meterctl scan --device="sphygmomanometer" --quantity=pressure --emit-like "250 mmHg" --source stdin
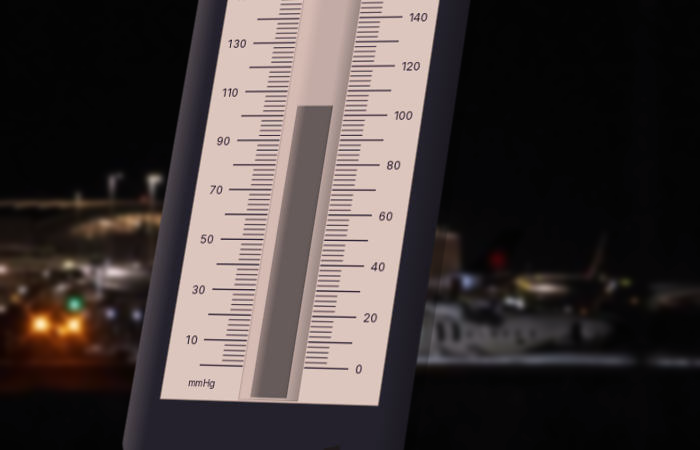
104 mmHg
